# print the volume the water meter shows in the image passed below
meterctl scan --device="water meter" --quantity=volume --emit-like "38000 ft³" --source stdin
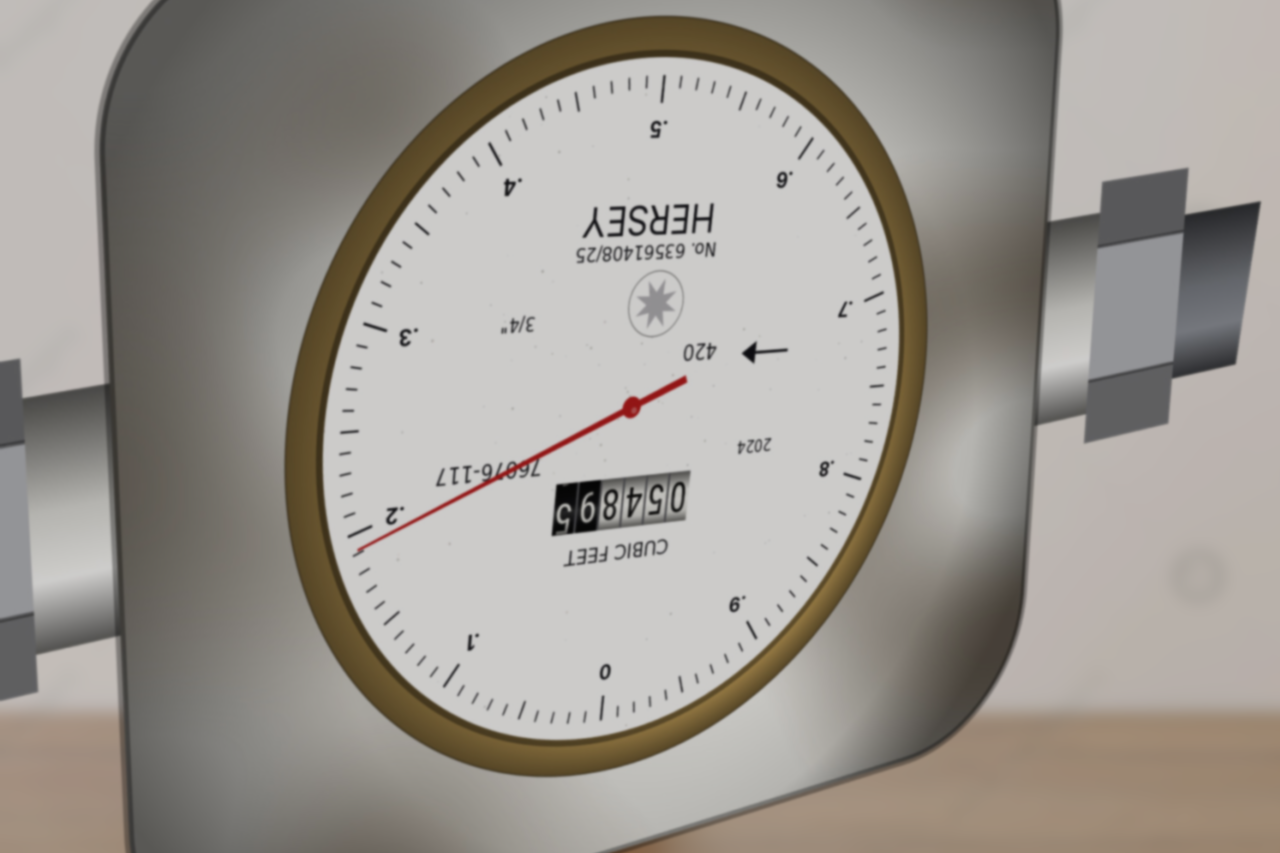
54895.19 ft³
